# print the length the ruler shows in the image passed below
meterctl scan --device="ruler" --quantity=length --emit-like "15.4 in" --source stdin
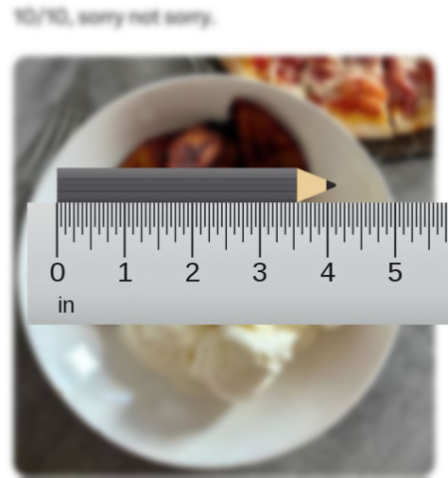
4.125 in
